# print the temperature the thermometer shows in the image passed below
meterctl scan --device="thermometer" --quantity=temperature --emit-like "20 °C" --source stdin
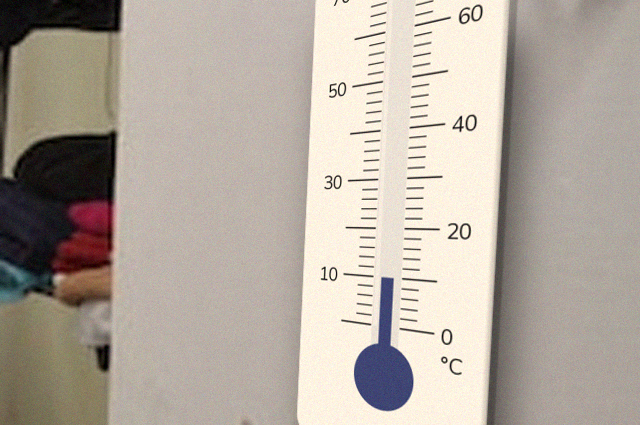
10 °C
